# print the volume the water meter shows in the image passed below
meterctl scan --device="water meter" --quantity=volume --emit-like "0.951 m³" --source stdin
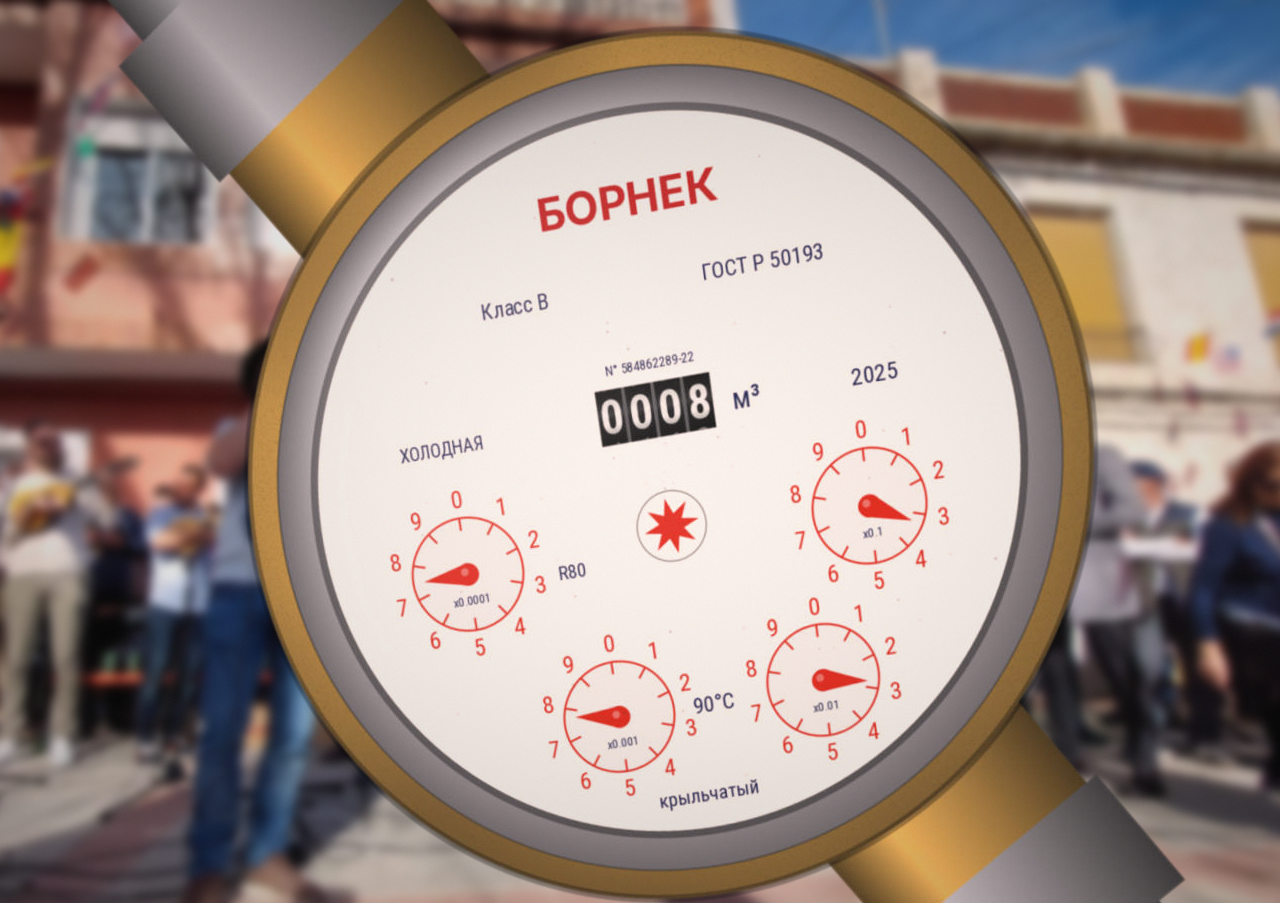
8.3277 m³
